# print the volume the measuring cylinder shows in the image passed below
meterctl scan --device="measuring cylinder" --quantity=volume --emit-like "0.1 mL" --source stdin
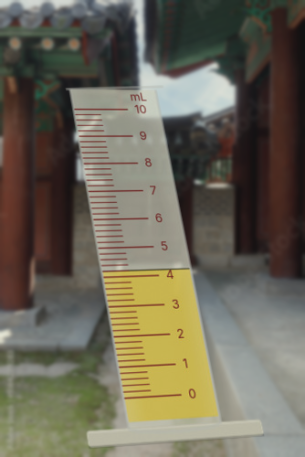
4.2 mL
